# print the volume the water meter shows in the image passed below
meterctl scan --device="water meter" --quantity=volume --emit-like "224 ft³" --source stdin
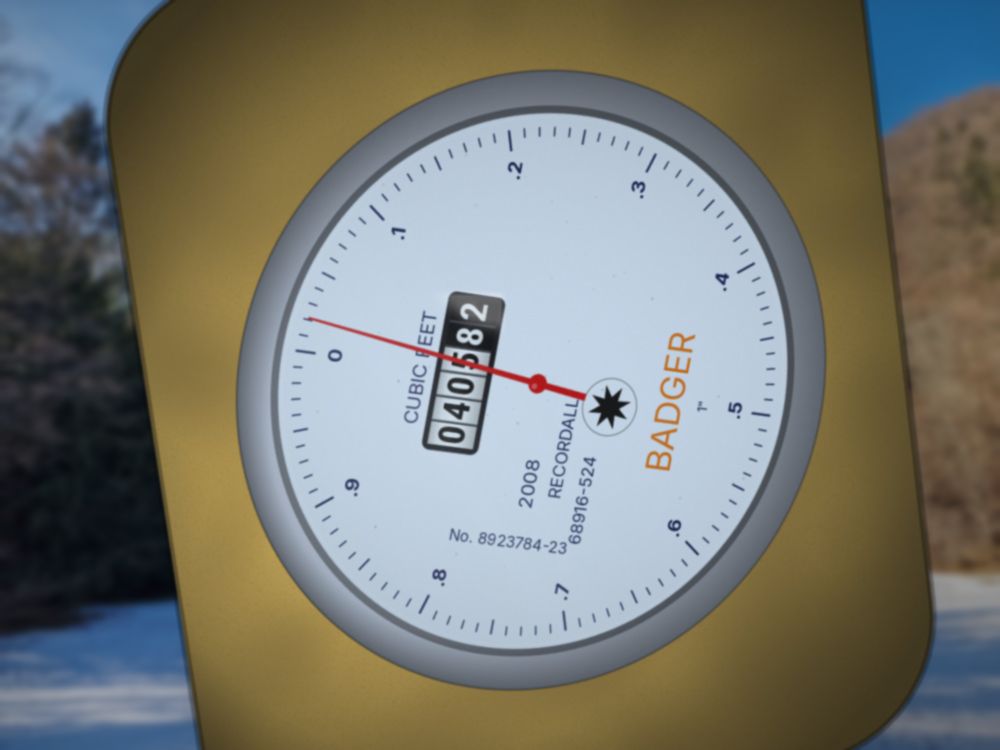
40582.02 ft³
